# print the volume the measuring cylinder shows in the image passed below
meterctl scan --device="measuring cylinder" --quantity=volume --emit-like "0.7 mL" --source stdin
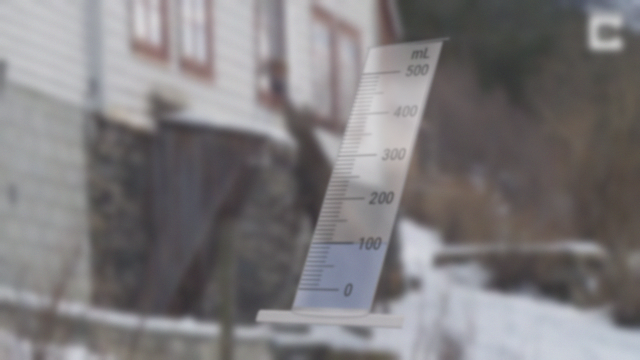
100 mL
